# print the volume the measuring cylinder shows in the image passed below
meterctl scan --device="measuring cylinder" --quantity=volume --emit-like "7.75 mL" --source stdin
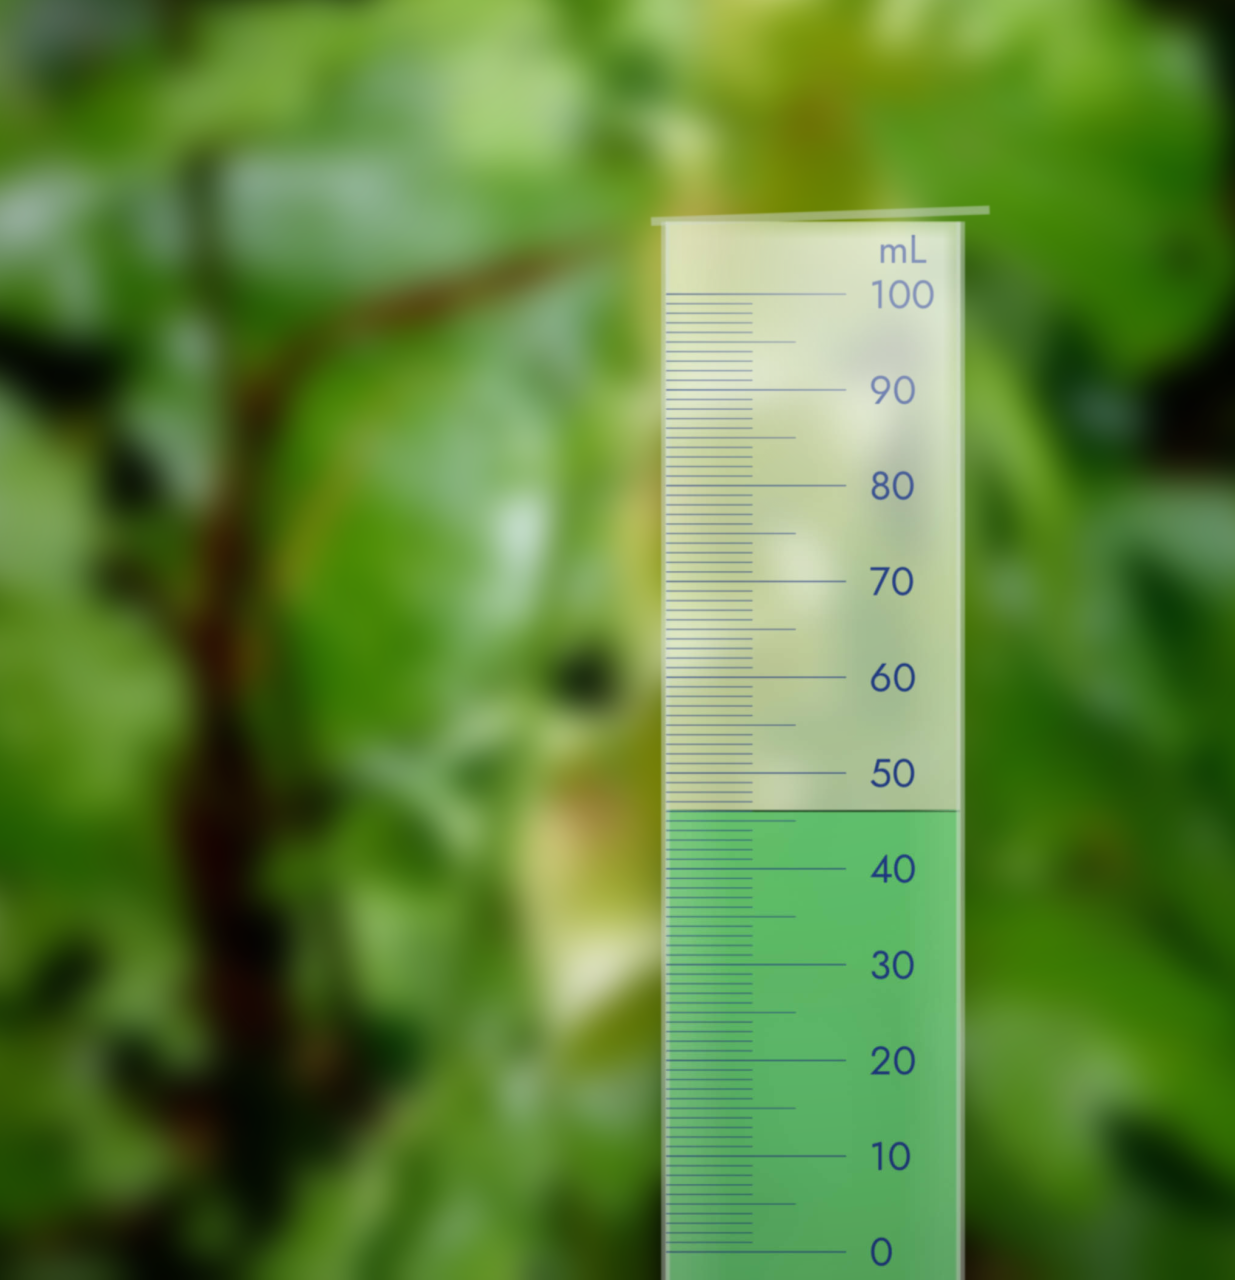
46 mL
